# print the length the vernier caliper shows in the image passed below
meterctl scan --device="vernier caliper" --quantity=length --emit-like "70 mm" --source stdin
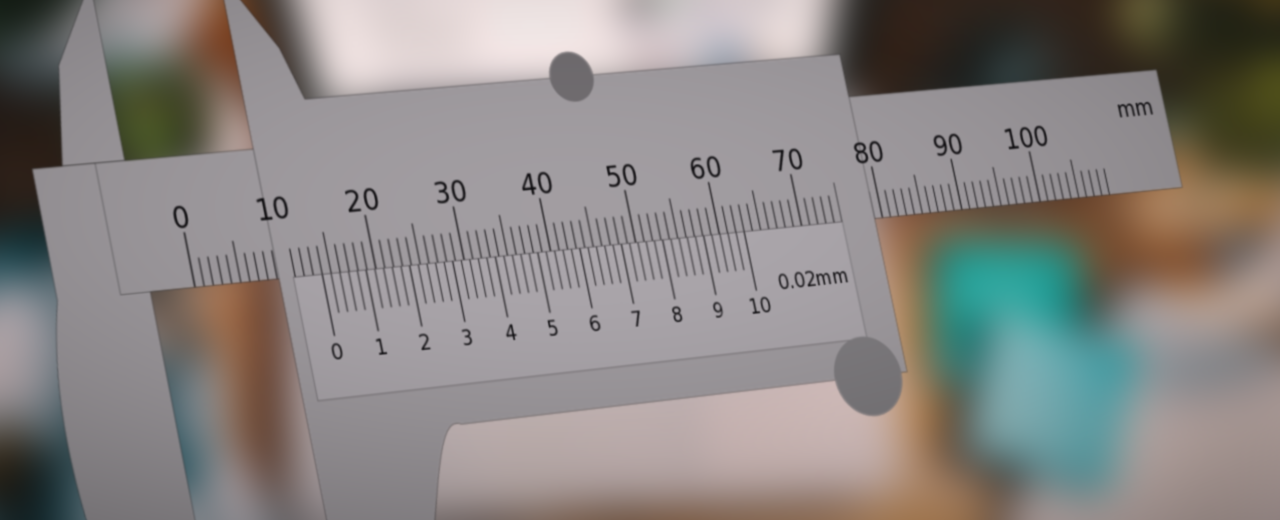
14.0 mm
